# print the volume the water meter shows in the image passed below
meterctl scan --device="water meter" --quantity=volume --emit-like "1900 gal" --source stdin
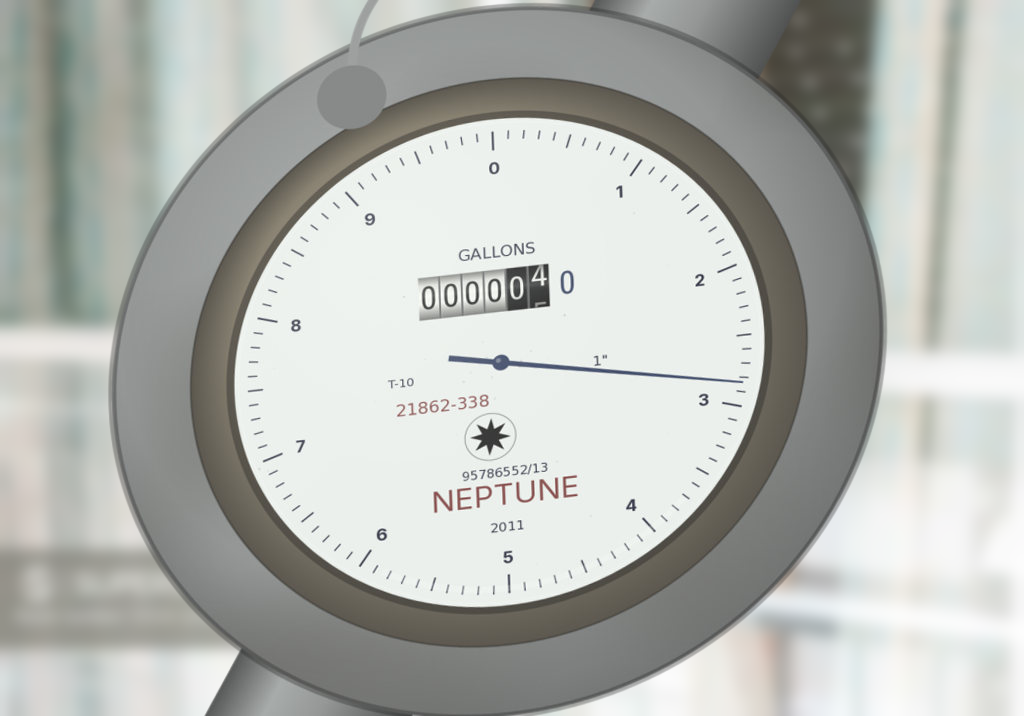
42.8 gal
